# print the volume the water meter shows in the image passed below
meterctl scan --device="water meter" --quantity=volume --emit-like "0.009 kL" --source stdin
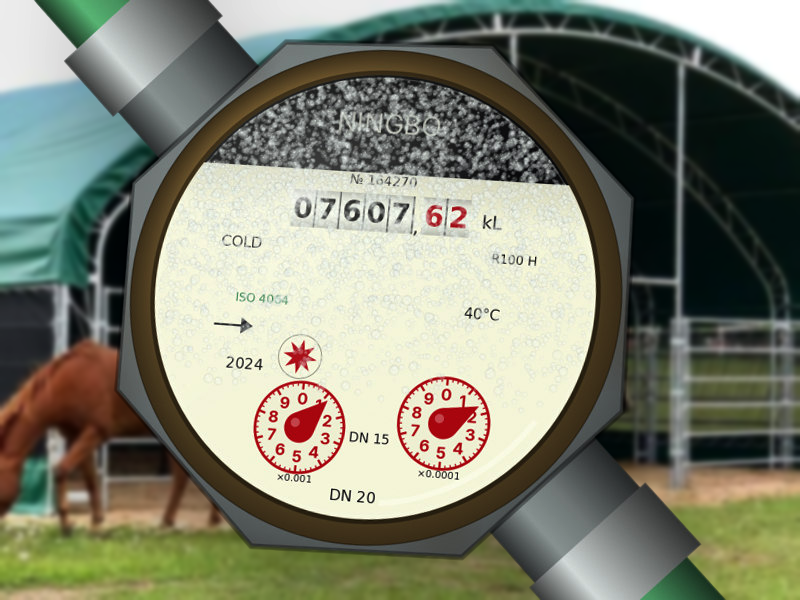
7607.6211 kL
